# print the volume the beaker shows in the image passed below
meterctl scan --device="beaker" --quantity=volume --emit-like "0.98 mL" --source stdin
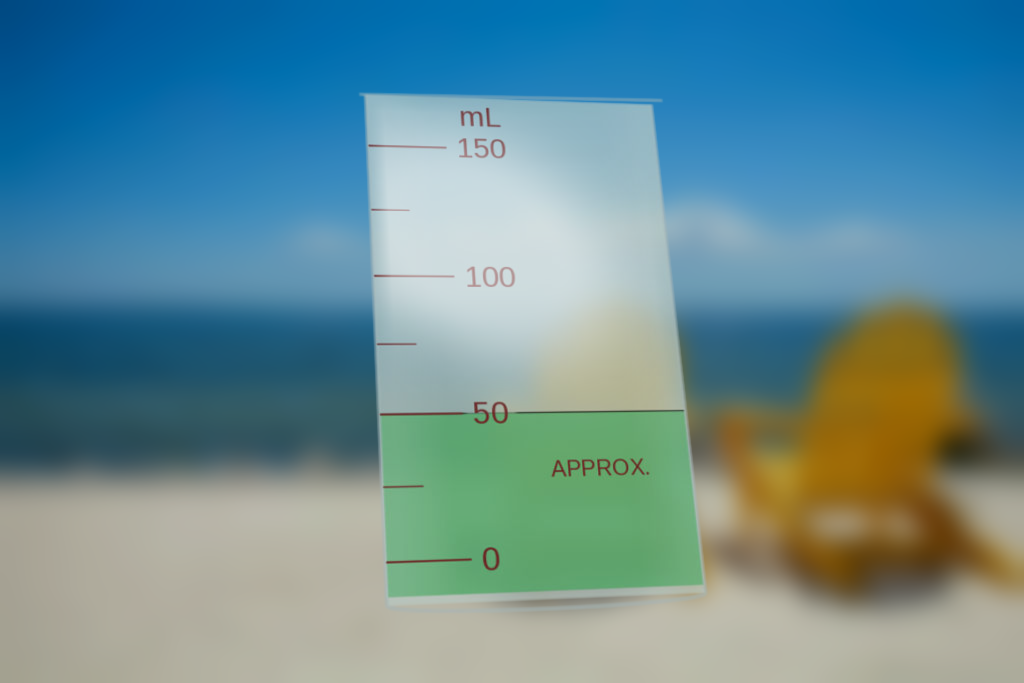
50 mL
